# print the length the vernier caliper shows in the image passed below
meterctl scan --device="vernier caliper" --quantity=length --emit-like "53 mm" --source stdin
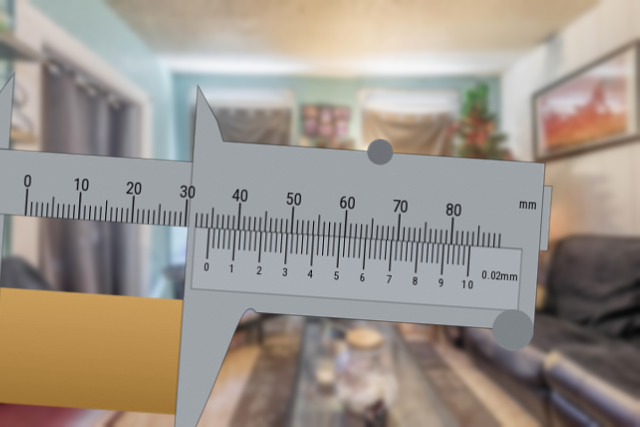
34.5 mm
